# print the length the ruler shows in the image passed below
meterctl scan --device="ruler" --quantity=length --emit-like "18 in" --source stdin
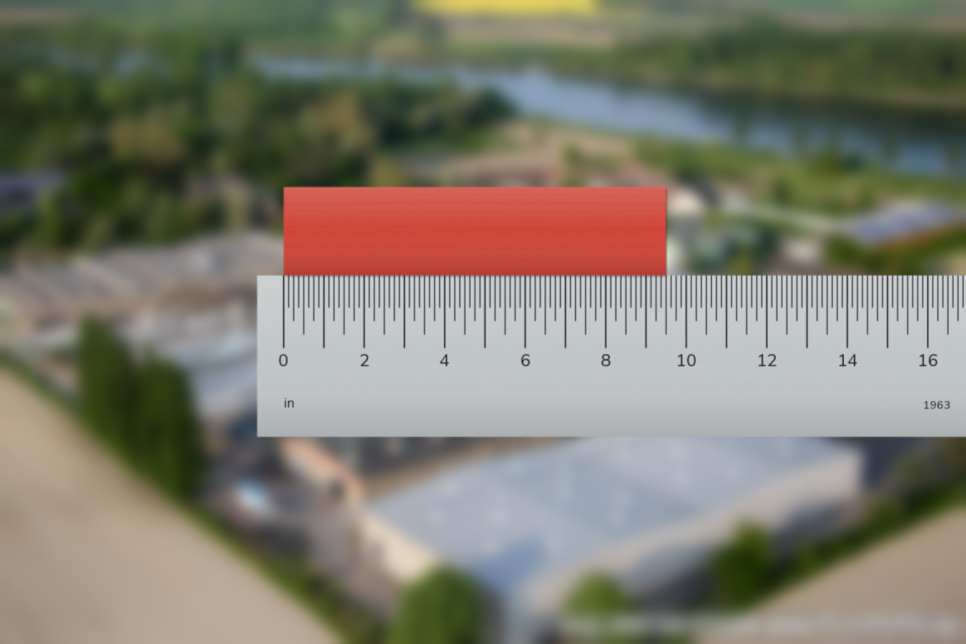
9.5 in
